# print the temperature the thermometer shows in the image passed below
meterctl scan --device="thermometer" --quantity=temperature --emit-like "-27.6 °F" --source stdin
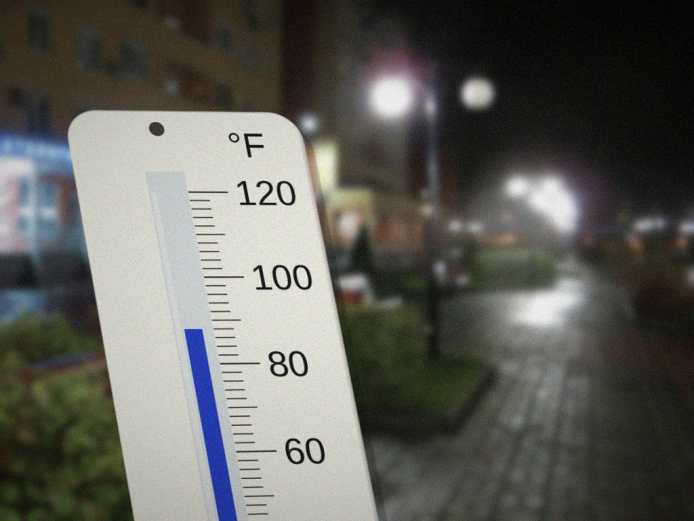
88 °F
